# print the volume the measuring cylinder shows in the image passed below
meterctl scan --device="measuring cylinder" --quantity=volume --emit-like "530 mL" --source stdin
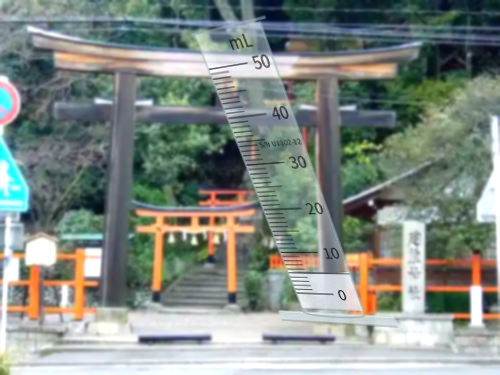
5 mL
